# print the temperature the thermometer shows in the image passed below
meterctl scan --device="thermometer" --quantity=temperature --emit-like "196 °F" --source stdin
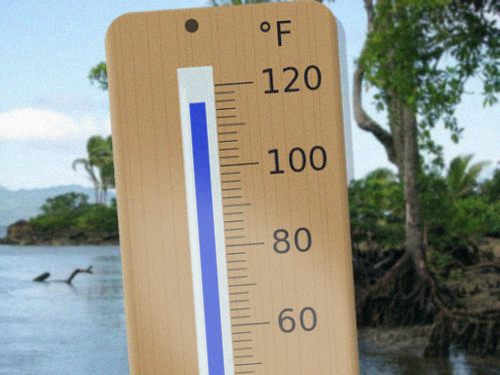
116 °F
